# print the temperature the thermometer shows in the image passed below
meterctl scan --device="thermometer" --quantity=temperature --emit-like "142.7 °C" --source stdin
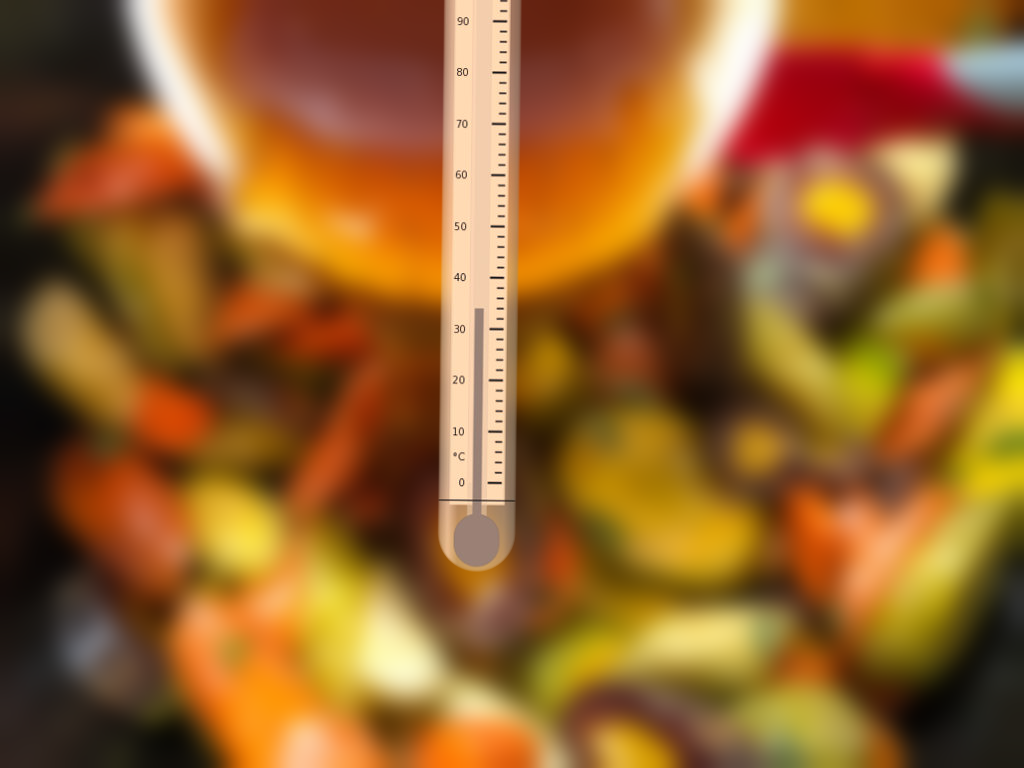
34 °C
